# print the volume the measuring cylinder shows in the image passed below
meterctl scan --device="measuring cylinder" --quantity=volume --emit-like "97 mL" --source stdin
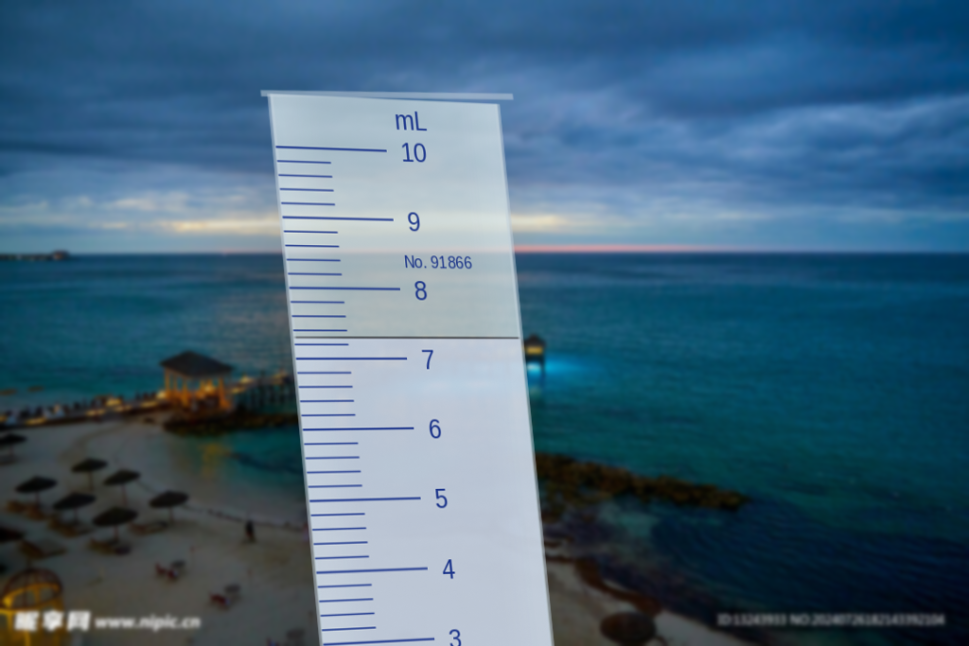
7.3 mL
